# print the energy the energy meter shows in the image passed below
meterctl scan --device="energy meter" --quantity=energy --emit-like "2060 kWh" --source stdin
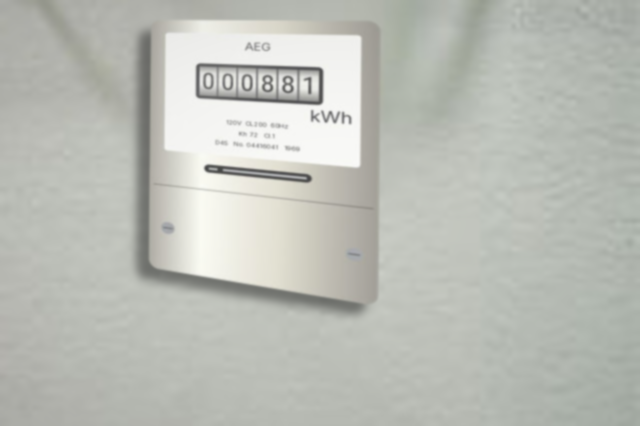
881 kWh
